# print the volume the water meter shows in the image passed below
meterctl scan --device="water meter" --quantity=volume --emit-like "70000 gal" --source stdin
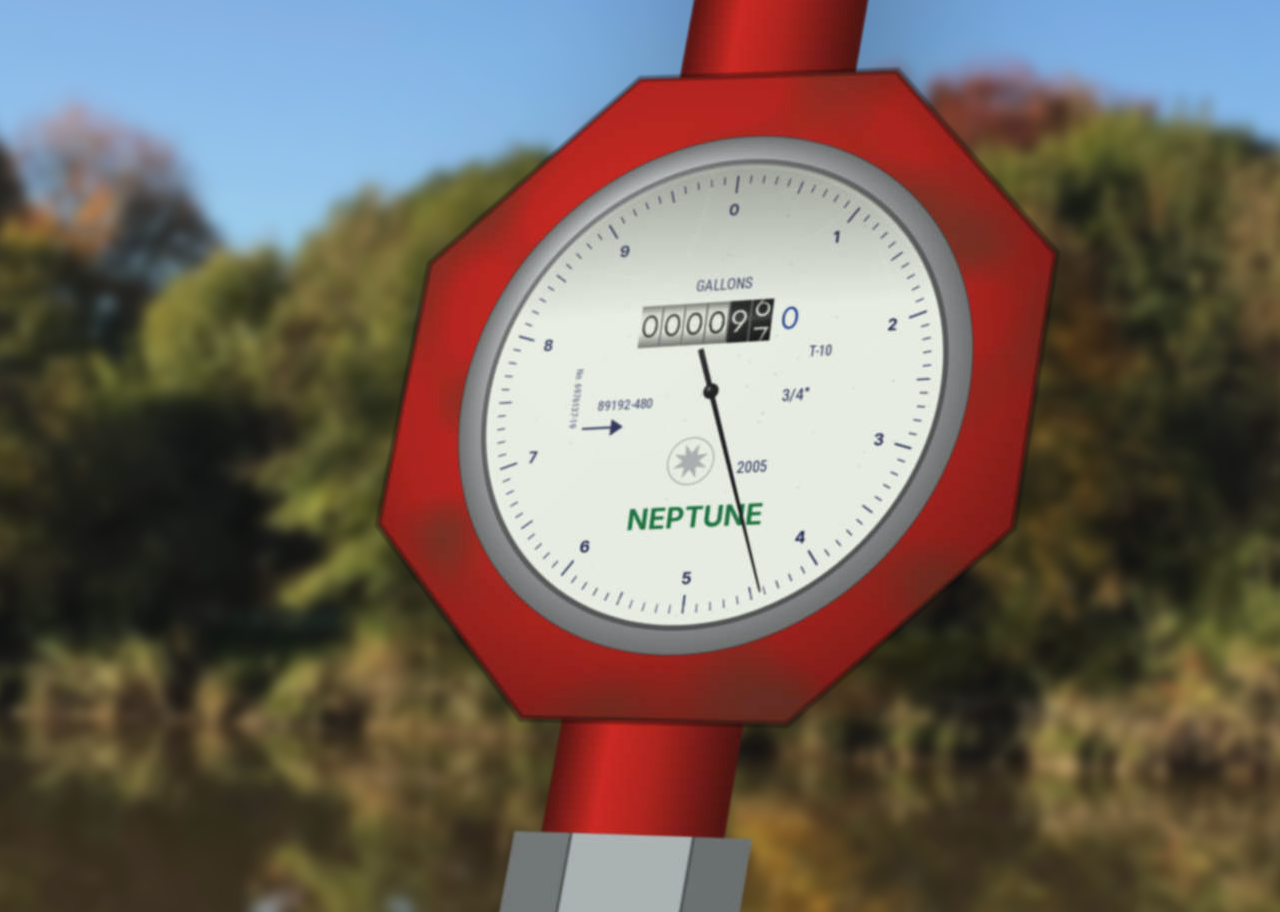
964.4 gal
